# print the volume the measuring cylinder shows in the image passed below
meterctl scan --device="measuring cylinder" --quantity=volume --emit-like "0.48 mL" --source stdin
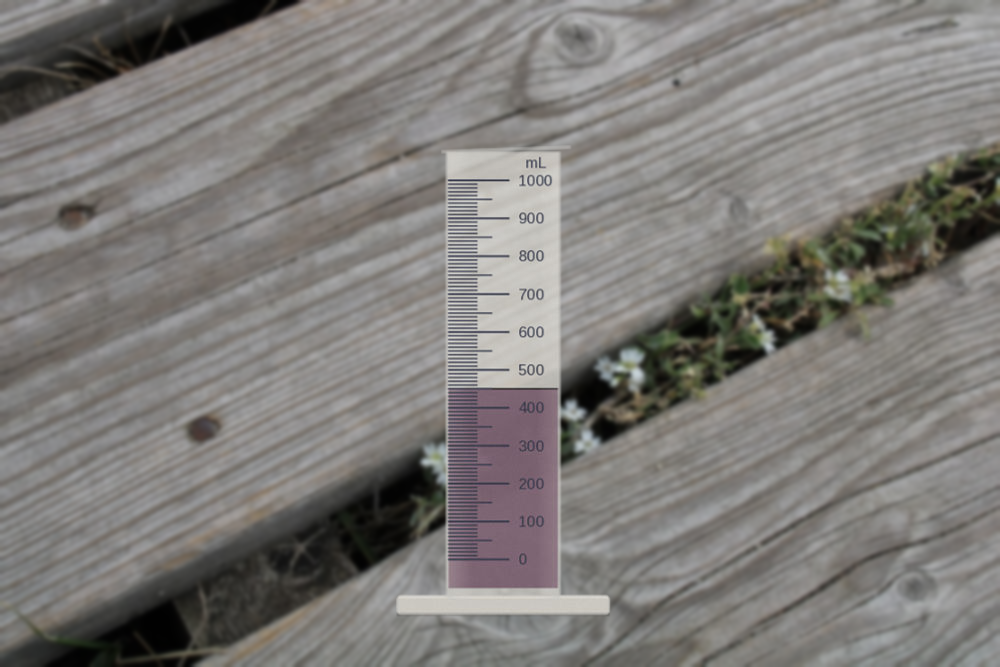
450 mL
